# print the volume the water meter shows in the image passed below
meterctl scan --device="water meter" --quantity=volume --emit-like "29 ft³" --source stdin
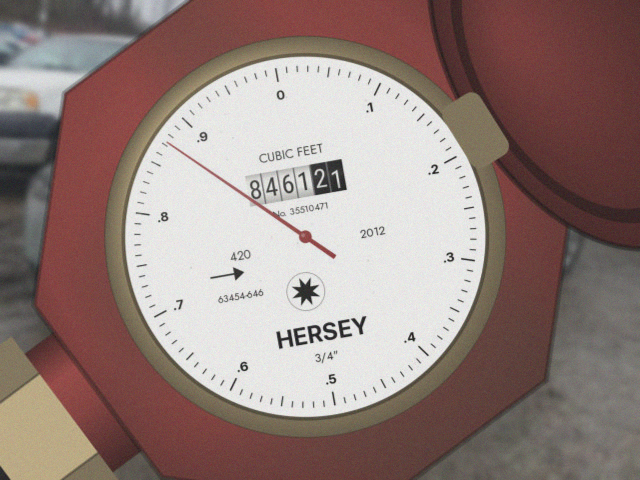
846120.87 ft³
